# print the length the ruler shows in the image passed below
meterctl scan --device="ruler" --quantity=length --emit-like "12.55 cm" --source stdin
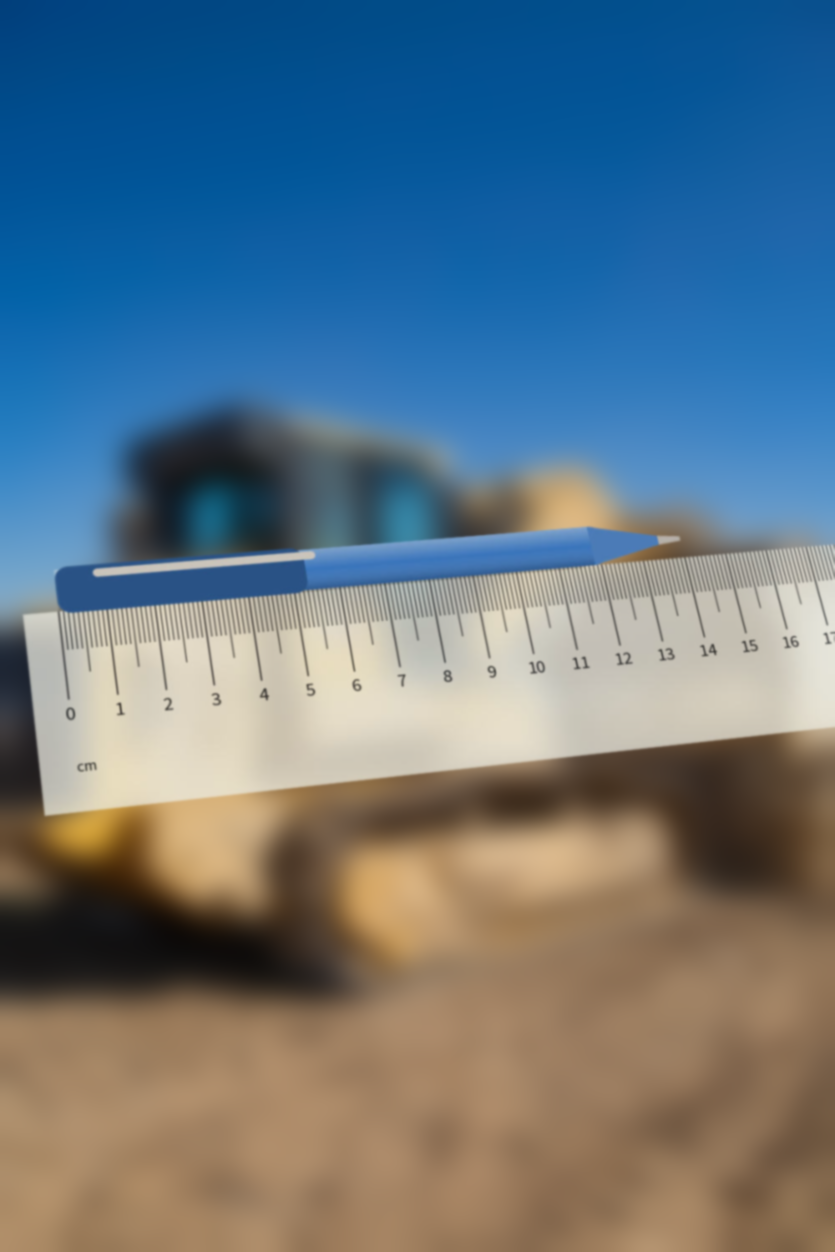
14 cm
